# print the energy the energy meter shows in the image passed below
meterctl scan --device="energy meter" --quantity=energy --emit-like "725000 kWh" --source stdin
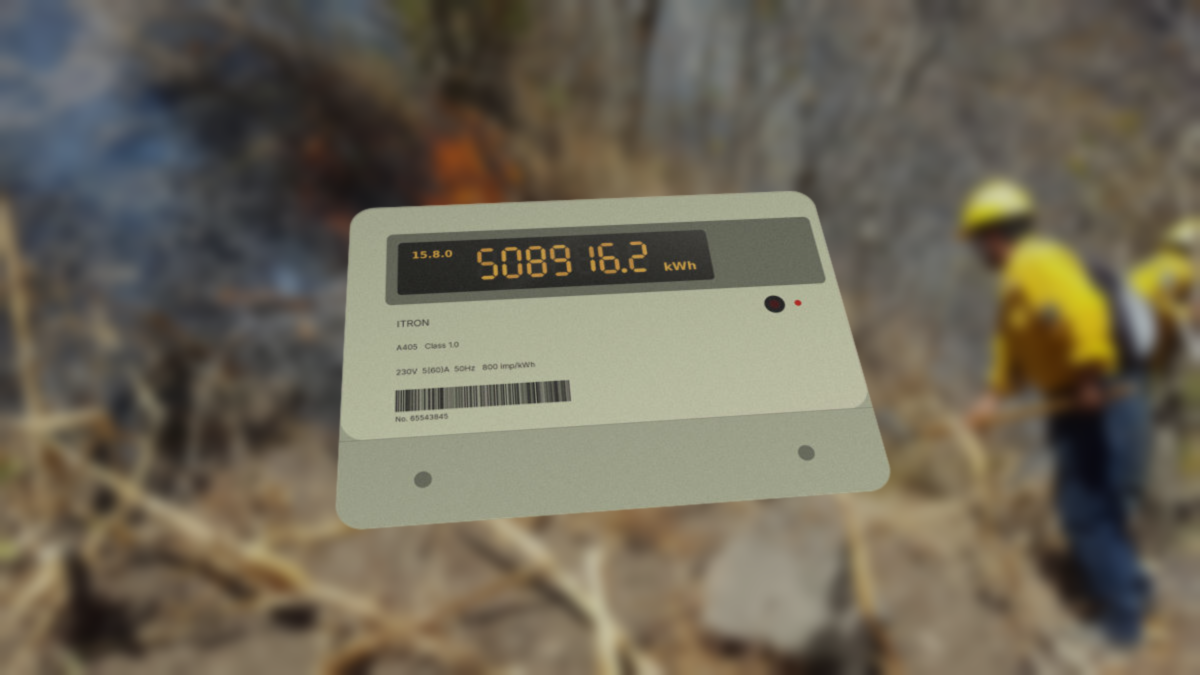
508916.2 kWh
